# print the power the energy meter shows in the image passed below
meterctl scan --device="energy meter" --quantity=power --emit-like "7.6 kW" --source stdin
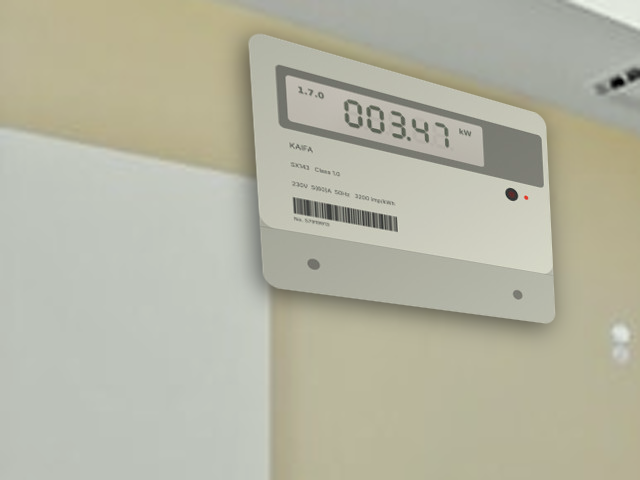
3.47 kW
